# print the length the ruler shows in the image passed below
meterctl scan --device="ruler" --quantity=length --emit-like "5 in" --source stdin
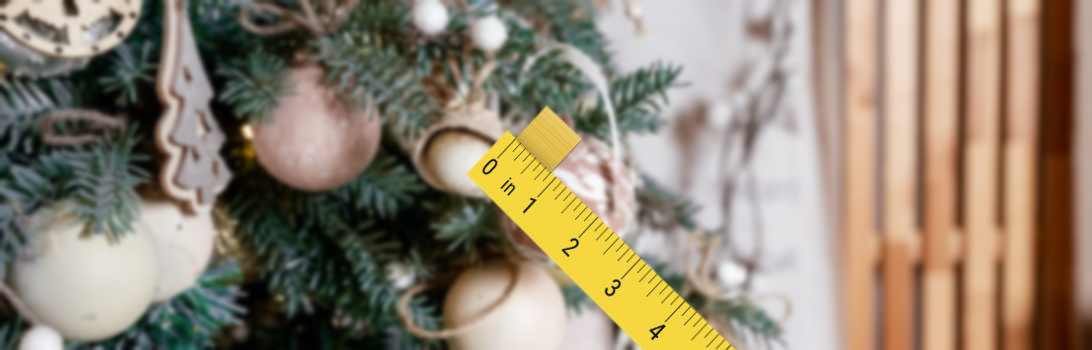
0.875 in
